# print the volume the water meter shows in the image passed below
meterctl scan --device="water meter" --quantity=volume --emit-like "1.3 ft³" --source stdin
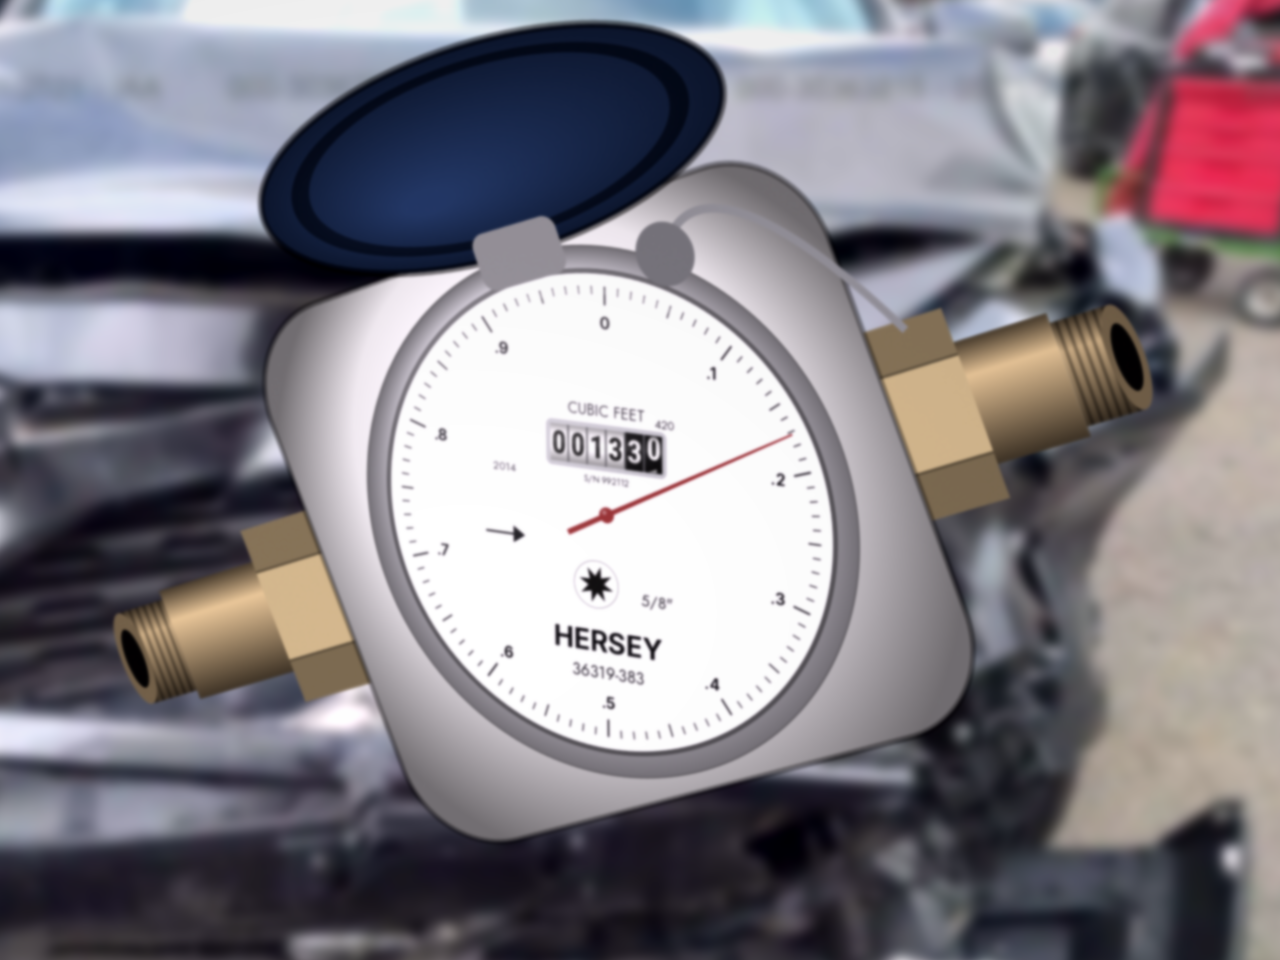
1330.17 ft³
